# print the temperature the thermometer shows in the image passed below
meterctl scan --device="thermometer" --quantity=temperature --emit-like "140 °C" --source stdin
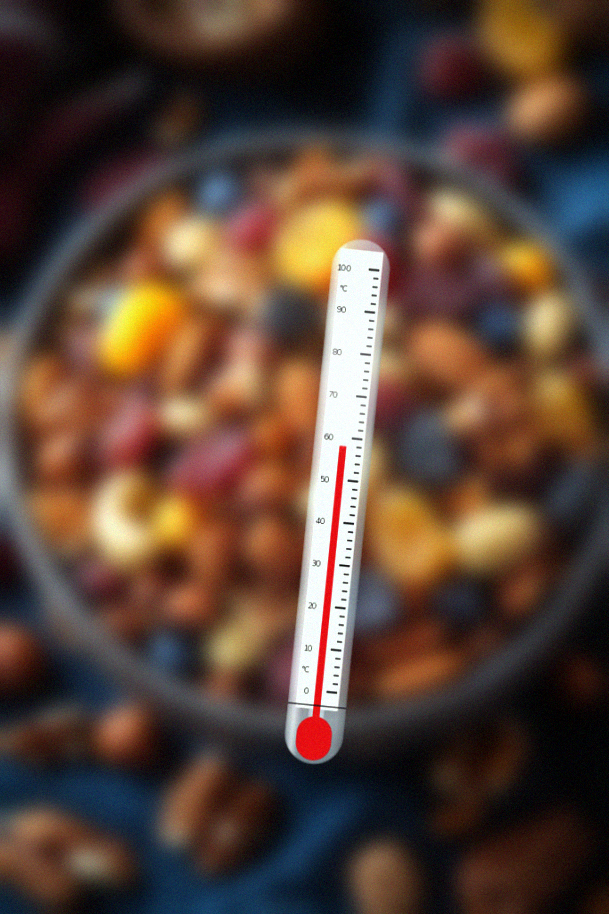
58 °C
